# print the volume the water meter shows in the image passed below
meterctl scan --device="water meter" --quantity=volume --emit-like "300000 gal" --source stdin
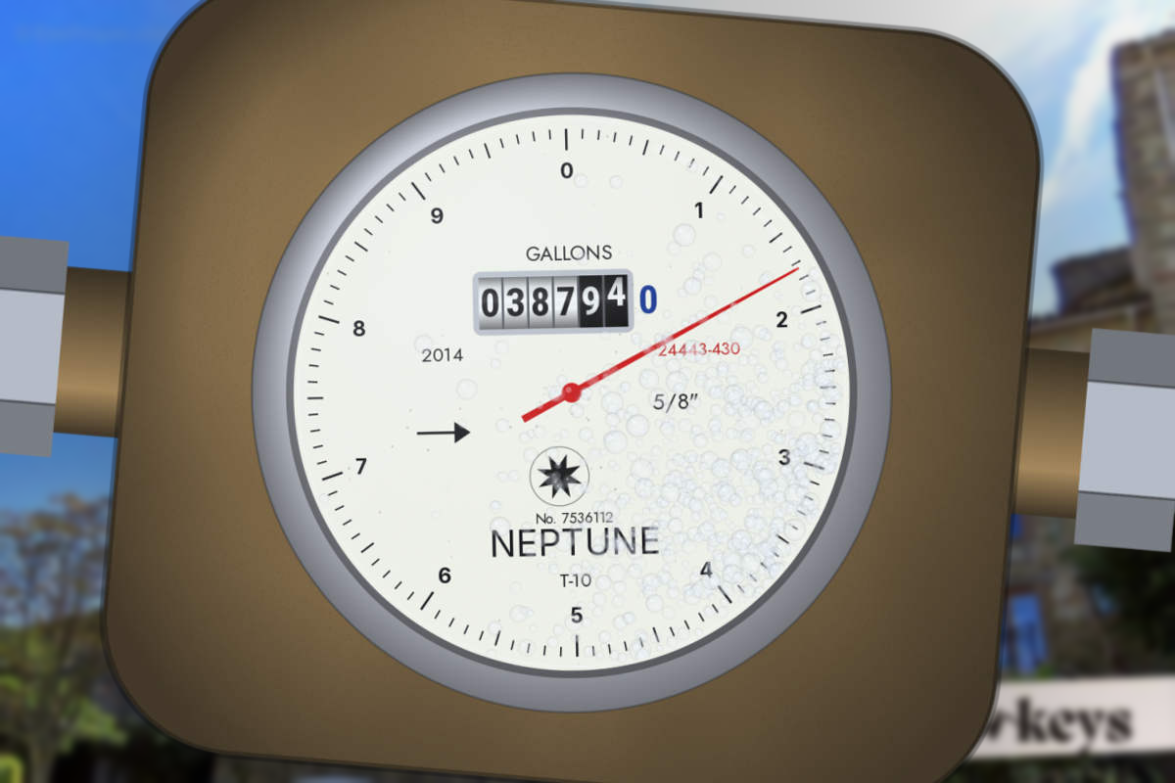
387941.7 gal
